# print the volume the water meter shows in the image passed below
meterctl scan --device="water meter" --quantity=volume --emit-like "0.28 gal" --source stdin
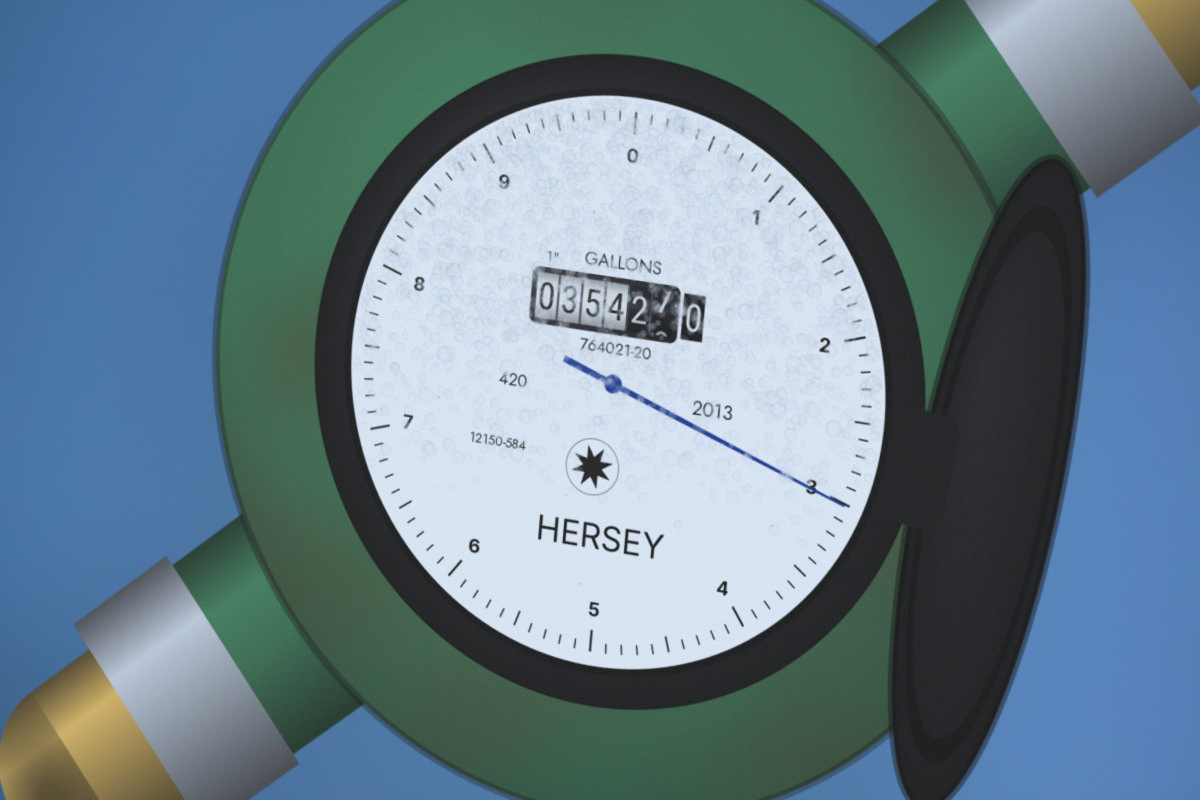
354273.0 gal
